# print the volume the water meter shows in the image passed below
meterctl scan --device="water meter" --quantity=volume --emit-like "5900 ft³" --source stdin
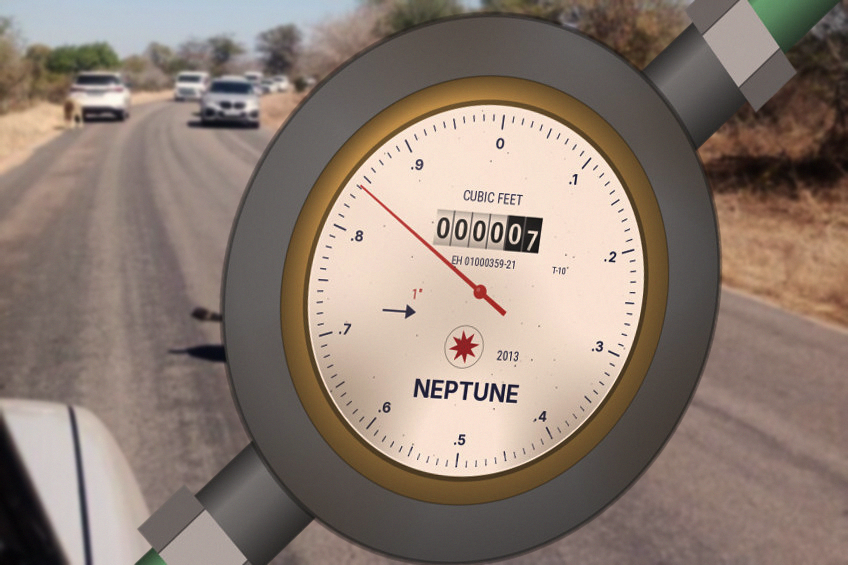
6.84 ft³
